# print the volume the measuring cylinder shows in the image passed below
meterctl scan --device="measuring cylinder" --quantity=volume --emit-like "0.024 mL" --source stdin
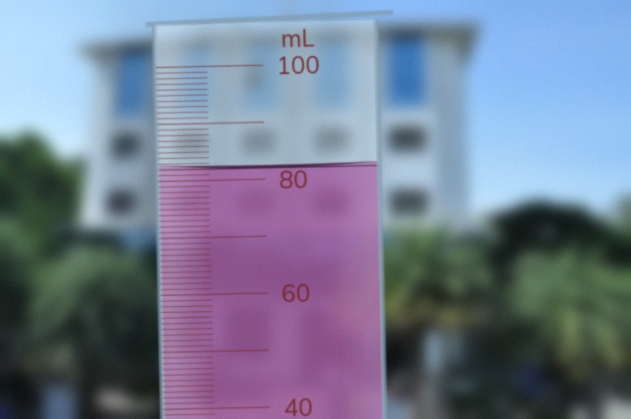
82 mL
